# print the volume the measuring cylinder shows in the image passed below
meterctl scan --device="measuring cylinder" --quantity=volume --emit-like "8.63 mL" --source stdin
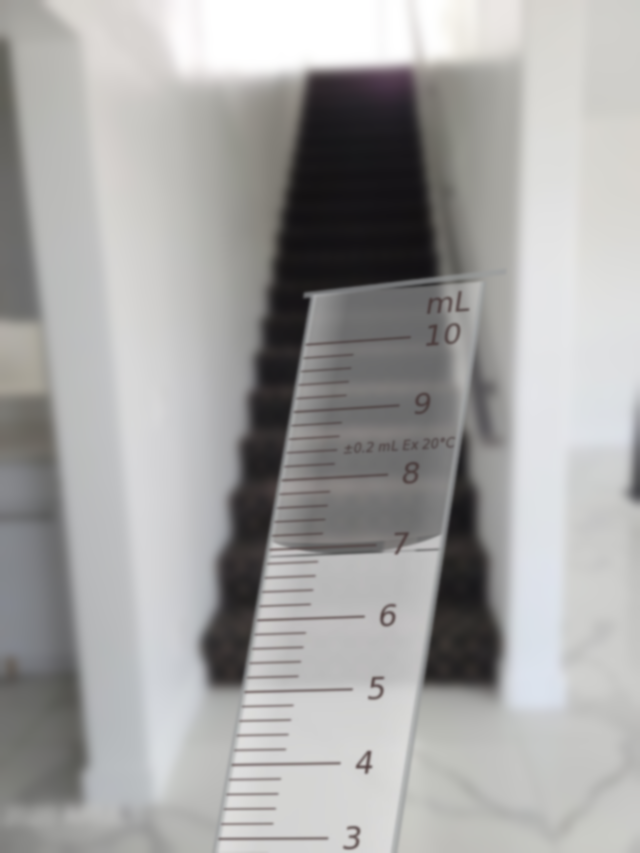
6.9 mL
